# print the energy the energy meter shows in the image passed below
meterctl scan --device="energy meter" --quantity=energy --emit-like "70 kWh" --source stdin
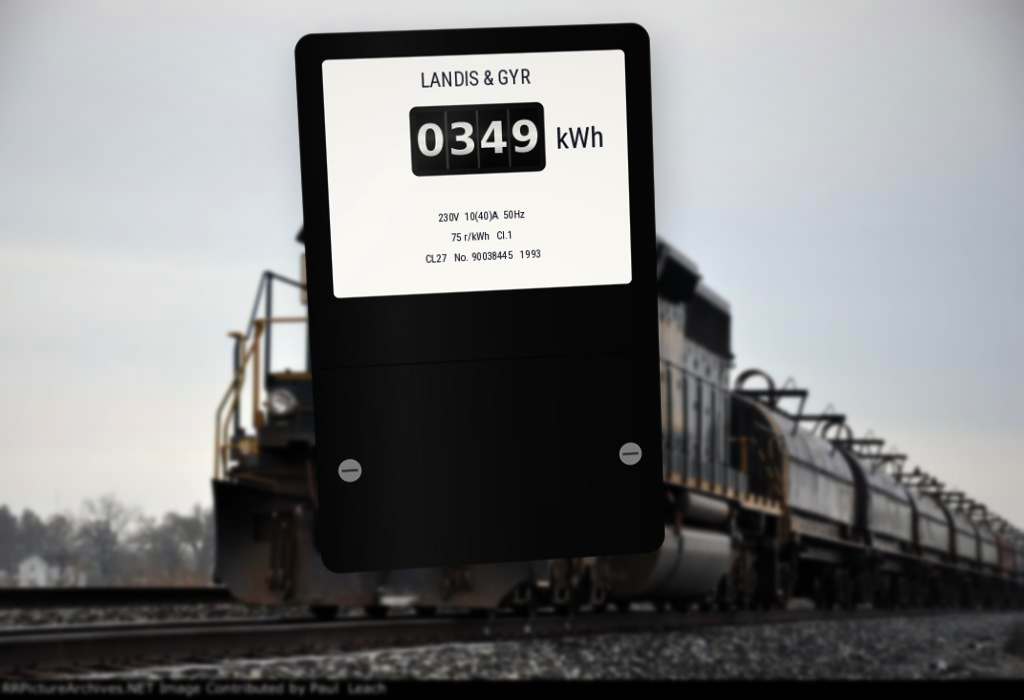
349 kWh
